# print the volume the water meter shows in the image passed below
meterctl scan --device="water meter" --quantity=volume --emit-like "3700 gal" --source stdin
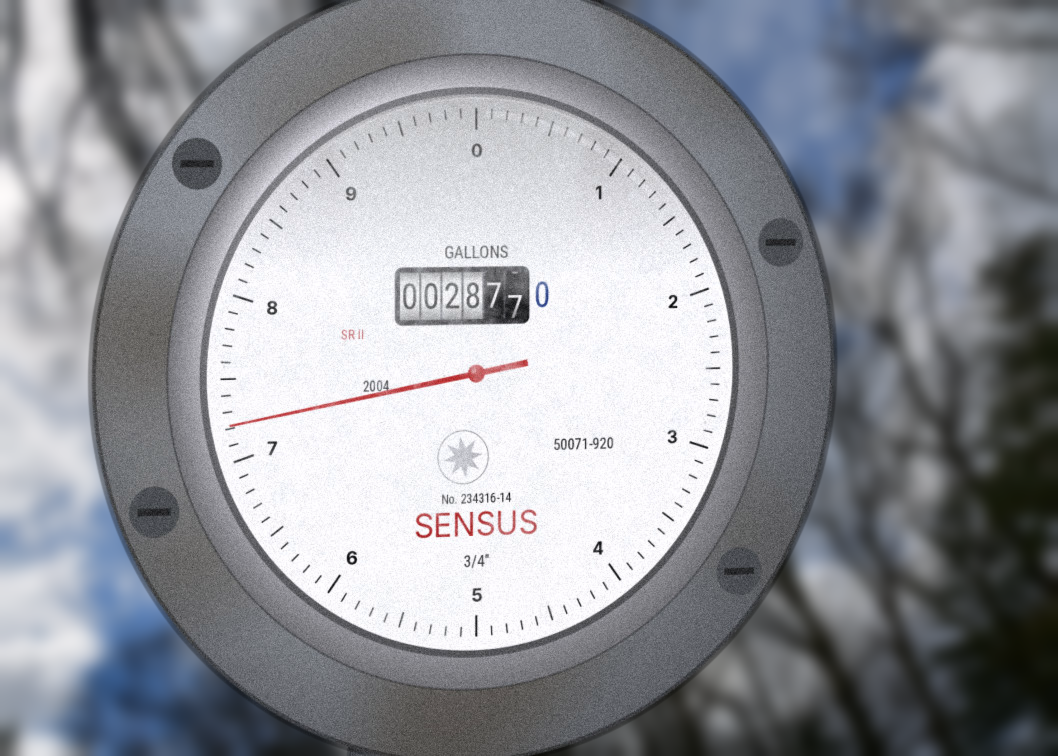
28767.2 gal
